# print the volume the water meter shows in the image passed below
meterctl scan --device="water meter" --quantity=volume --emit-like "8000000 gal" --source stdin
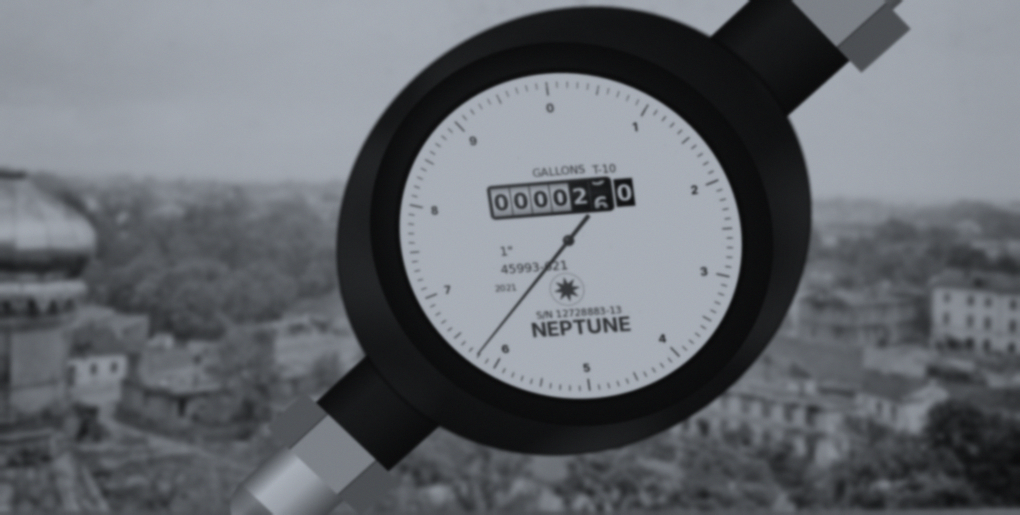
256.2 gal
